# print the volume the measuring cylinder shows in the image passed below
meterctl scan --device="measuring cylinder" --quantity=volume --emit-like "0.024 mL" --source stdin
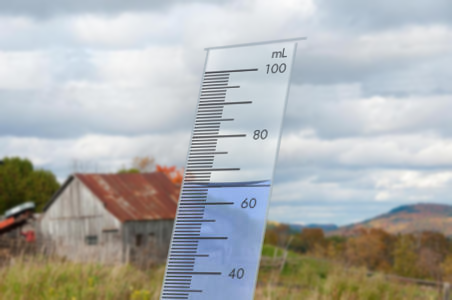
65 mL
